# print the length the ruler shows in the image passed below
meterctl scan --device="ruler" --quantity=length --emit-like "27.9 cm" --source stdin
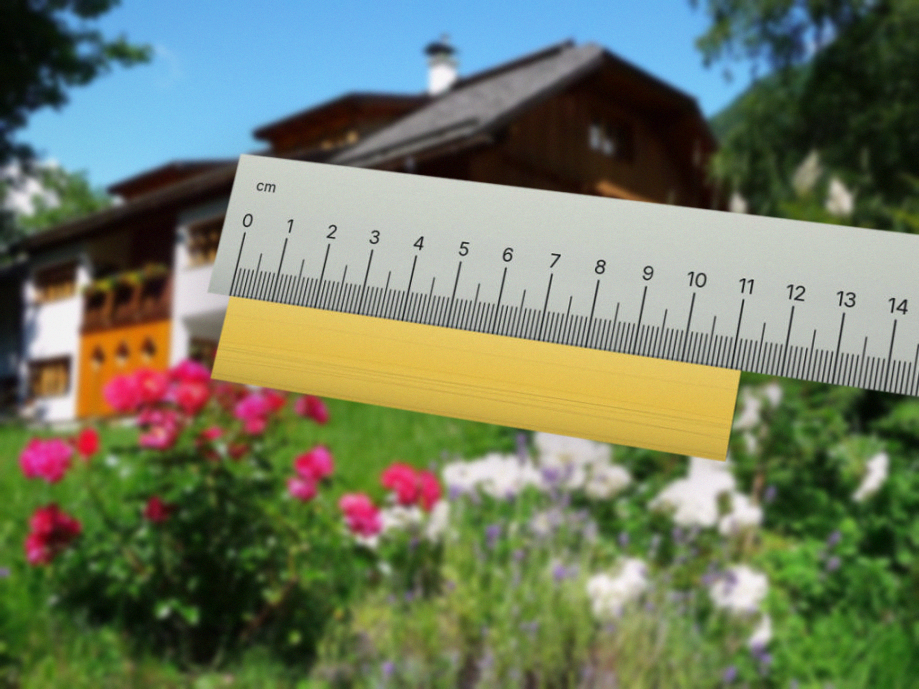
11.2 cm
